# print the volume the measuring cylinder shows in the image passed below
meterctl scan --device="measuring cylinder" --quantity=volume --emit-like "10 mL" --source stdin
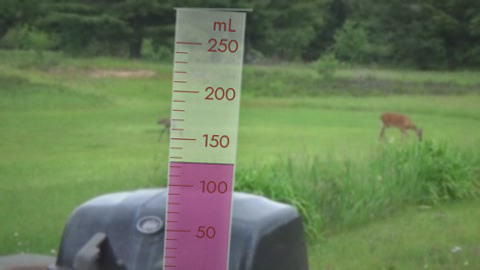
125 mL
